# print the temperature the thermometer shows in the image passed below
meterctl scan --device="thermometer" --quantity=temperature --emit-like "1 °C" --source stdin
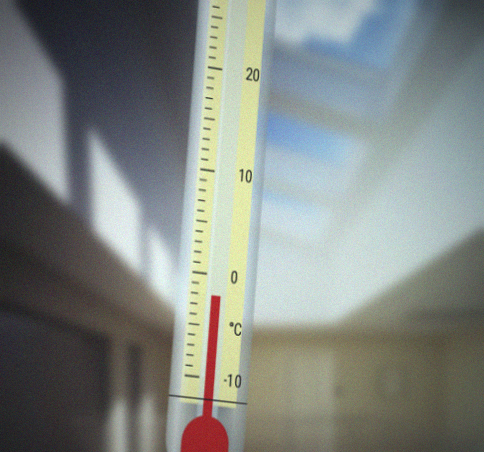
-2 °C
